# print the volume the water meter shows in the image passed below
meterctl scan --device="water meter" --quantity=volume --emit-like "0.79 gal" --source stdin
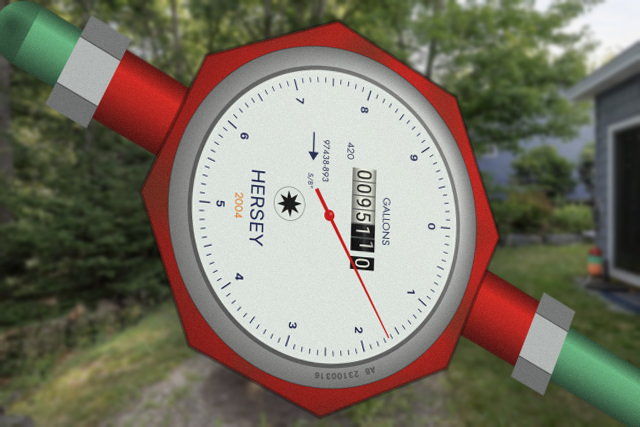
95111.6 gal
